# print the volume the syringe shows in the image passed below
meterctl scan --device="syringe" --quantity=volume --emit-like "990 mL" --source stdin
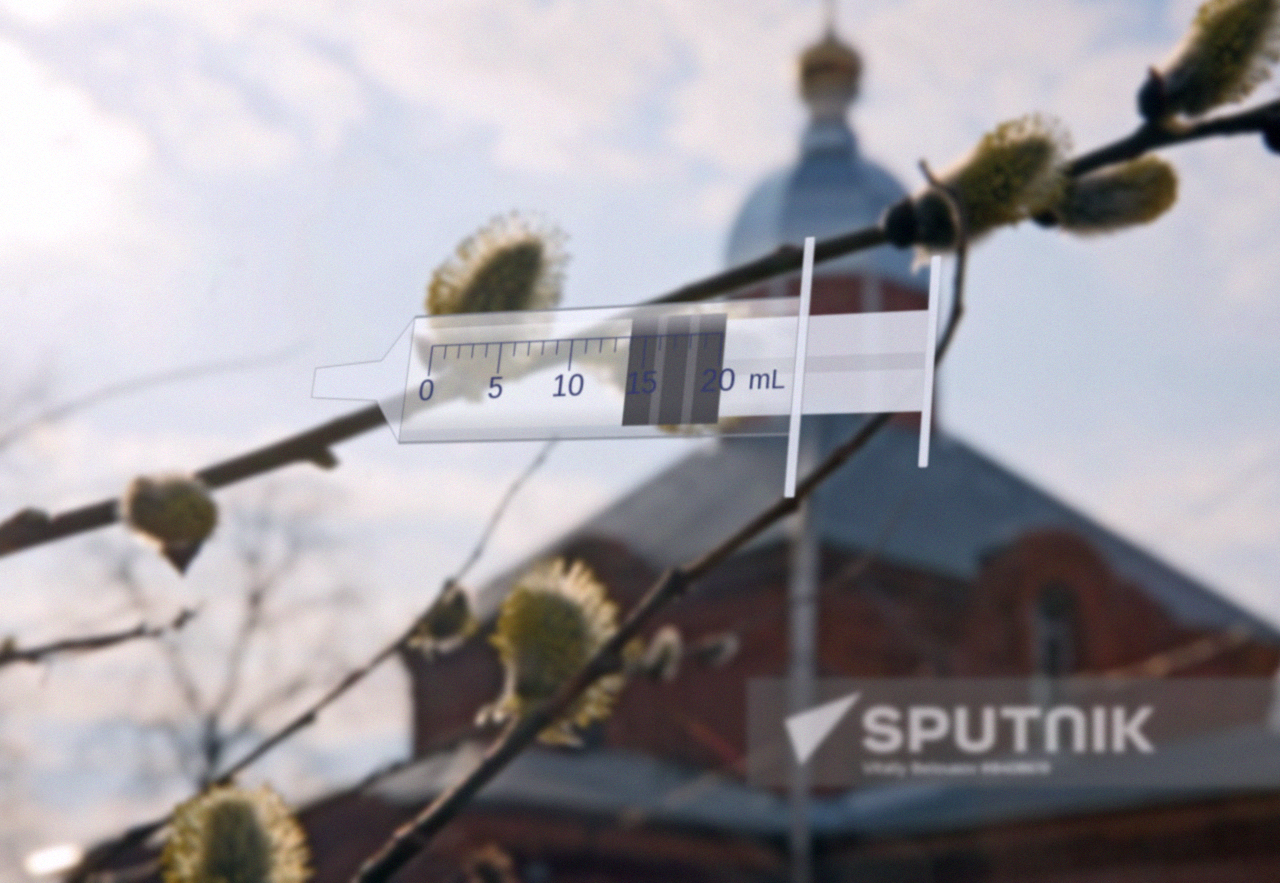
14 mL
